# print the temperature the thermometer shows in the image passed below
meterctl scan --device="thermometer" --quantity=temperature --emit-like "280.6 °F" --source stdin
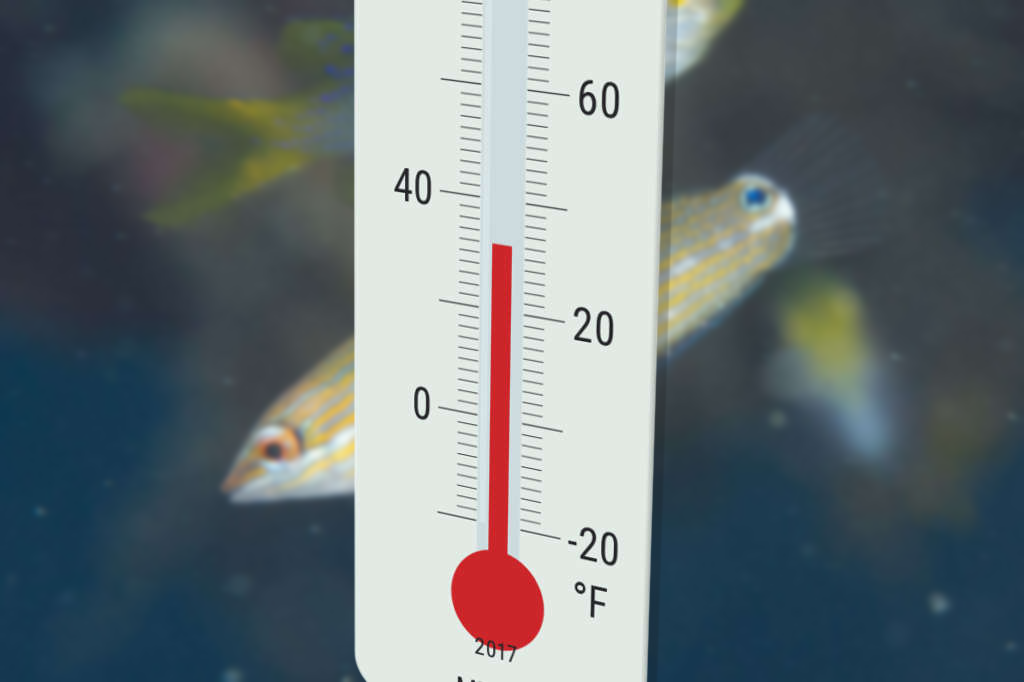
32 °F
